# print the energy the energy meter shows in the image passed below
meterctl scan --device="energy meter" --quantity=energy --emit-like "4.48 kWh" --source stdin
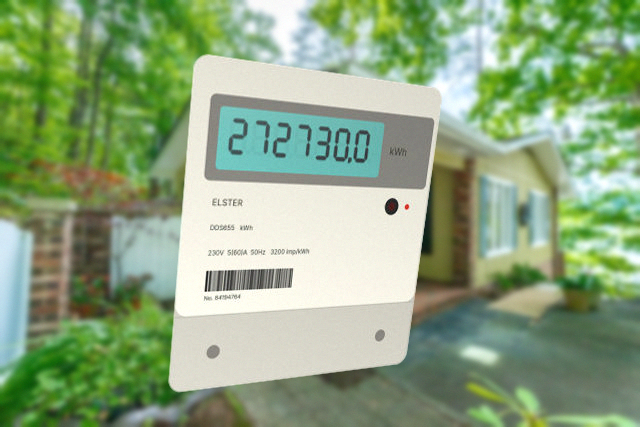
272730.0 kWh
